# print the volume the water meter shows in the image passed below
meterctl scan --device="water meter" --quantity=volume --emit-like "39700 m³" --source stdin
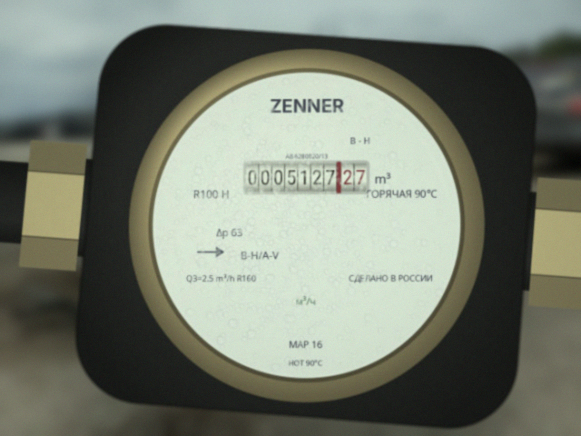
5127.27 m³
